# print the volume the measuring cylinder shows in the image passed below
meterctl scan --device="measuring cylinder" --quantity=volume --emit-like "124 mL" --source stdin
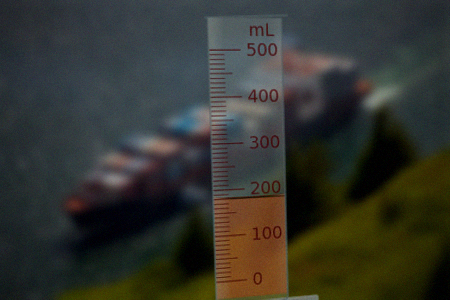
180 mL
